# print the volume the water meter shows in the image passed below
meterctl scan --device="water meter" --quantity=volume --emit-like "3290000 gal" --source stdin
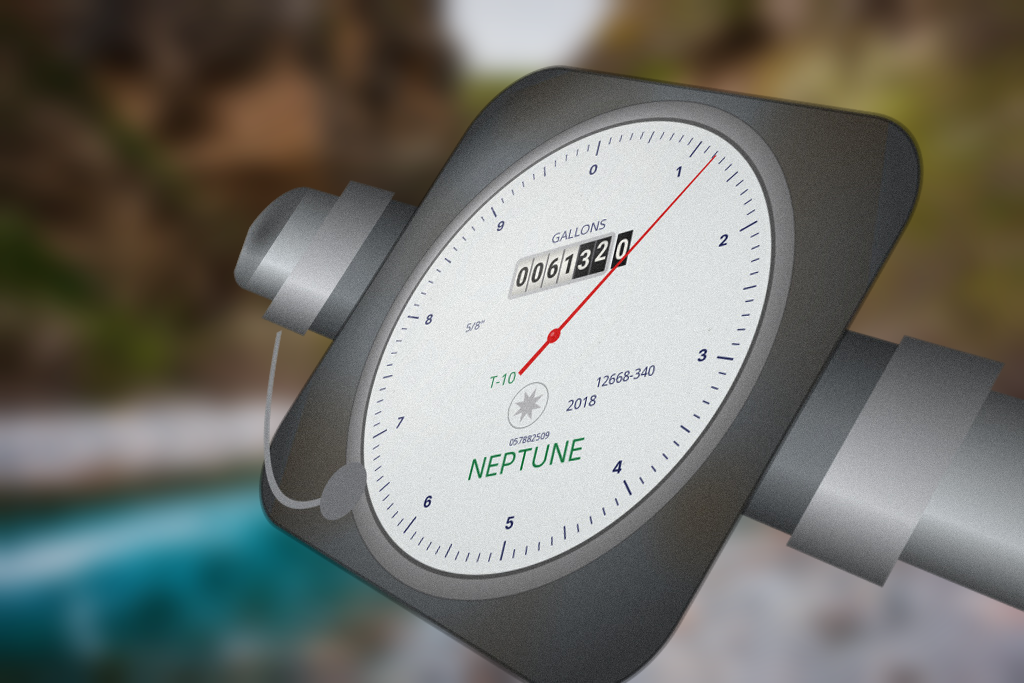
61321.2 gal
